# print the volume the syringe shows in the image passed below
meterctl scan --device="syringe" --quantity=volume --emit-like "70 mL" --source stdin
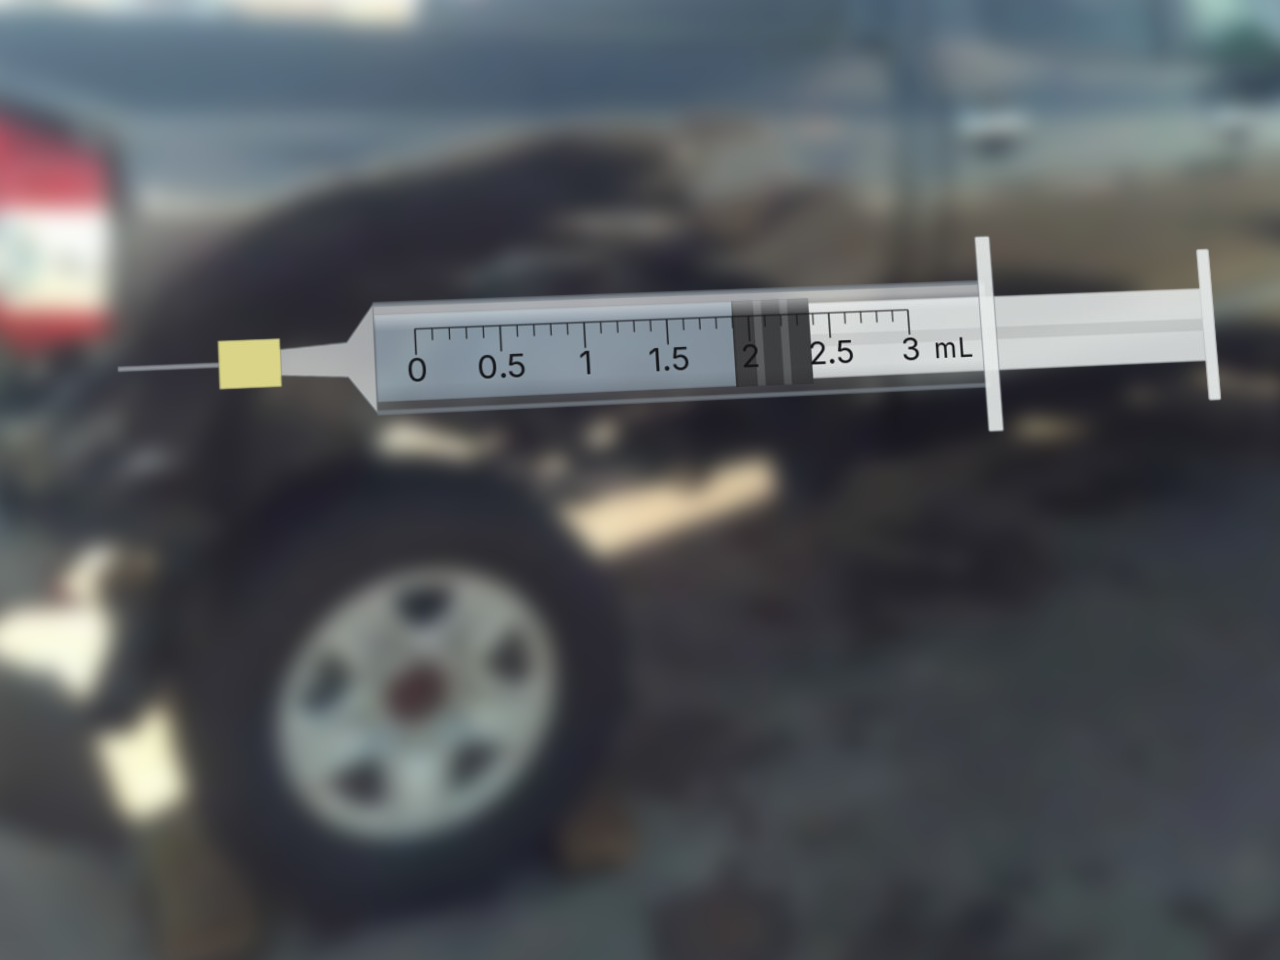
1.9 mL
